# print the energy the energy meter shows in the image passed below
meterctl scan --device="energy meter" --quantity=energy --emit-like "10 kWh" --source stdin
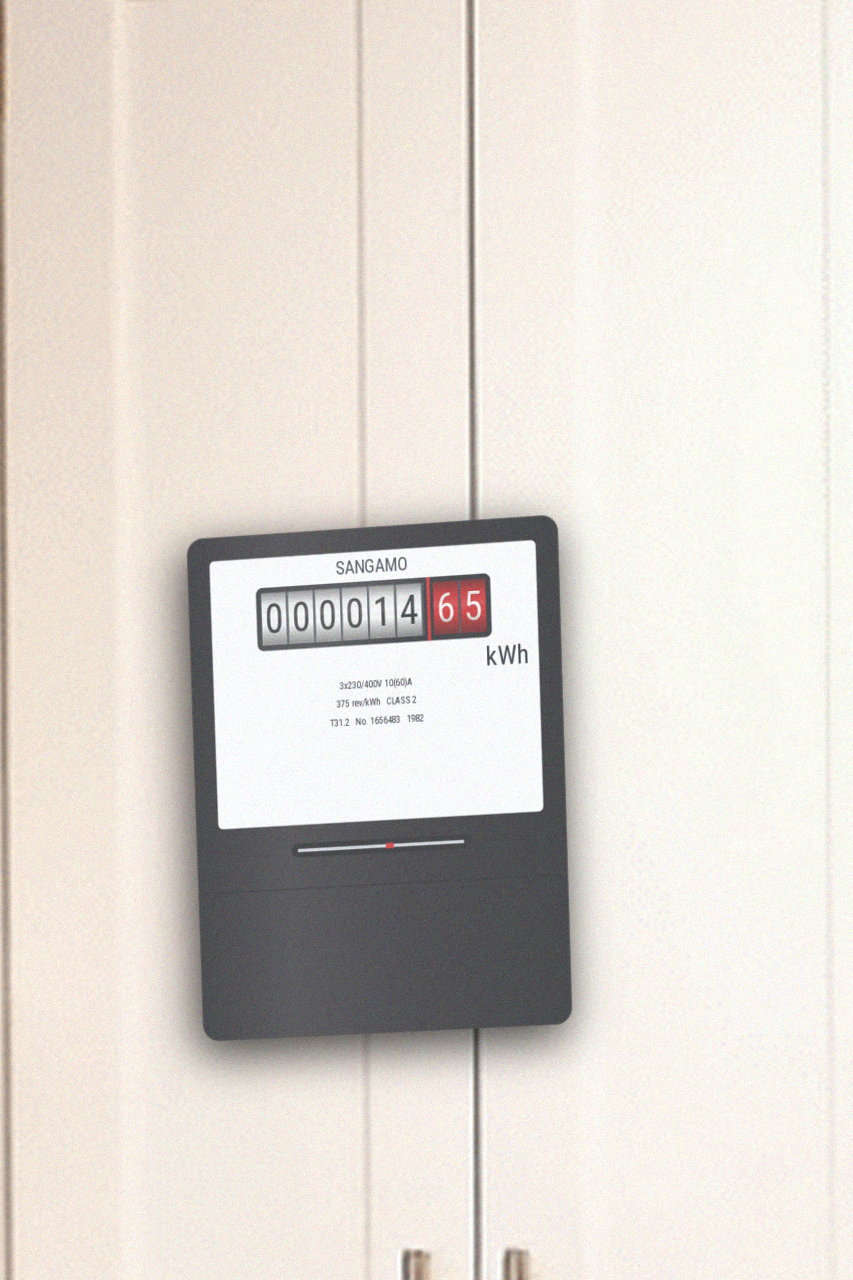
14.65 kWh
